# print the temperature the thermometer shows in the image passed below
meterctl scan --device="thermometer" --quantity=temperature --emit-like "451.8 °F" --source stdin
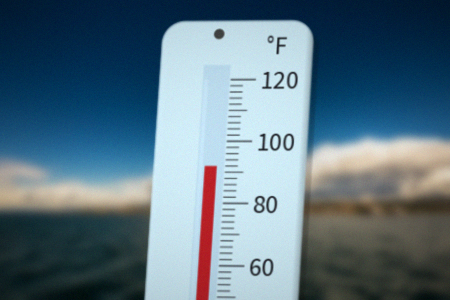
92 °F
